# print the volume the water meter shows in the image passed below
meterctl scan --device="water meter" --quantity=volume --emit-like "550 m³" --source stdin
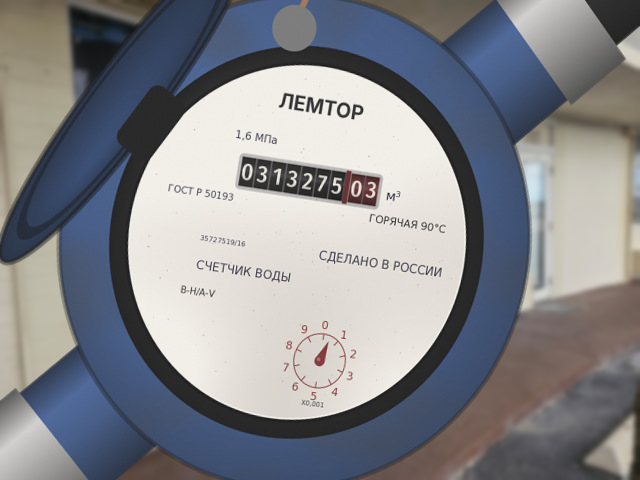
313275.030 m³
